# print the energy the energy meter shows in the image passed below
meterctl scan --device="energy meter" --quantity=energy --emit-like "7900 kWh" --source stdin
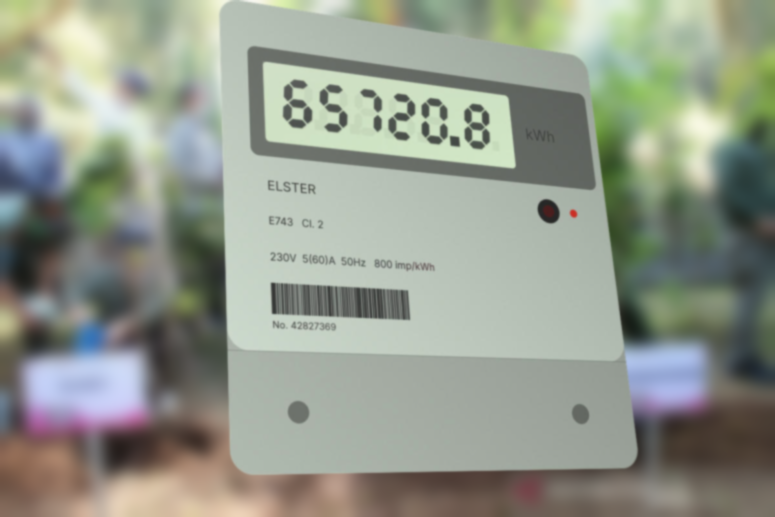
65720.8 kWh
